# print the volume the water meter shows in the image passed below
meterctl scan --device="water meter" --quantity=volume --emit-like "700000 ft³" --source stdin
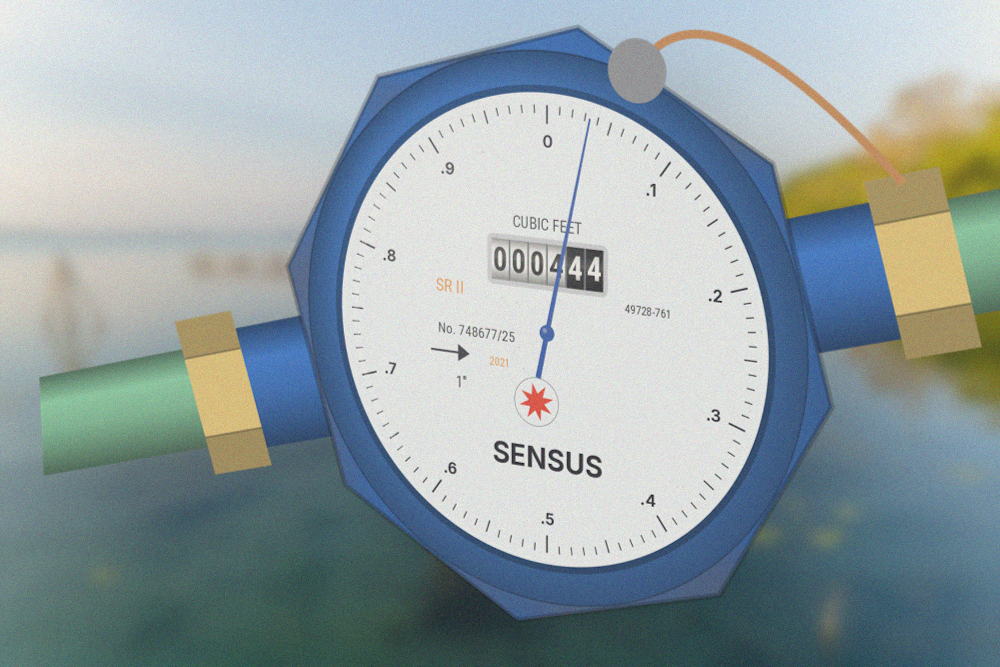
444.03 ft³
